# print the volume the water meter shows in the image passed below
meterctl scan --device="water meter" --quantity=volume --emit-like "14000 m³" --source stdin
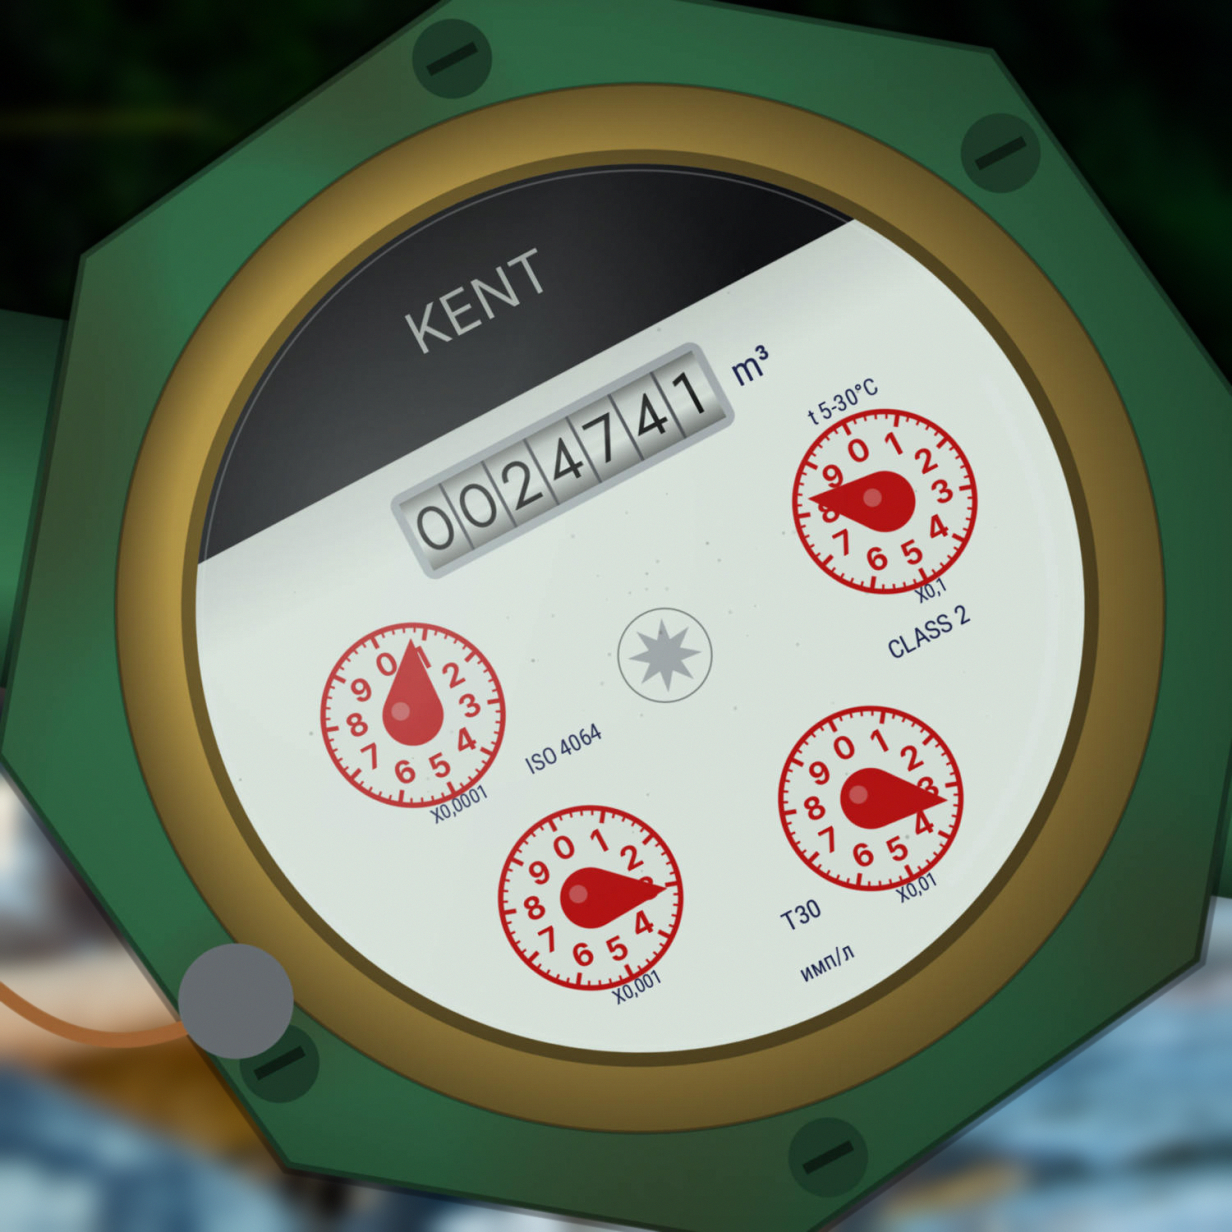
24741.8330 m³
